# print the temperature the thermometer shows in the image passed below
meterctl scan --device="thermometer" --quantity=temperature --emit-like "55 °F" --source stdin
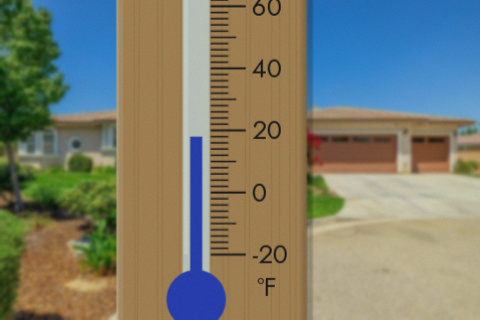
18 °F
